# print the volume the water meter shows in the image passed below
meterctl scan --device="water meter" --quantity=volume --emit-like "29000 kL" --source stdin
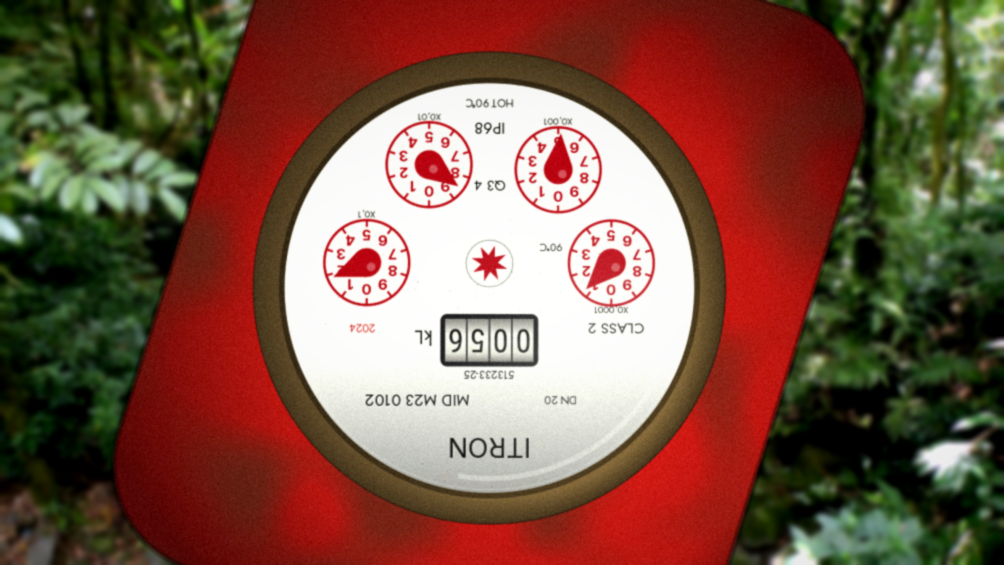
56.1851 kL
